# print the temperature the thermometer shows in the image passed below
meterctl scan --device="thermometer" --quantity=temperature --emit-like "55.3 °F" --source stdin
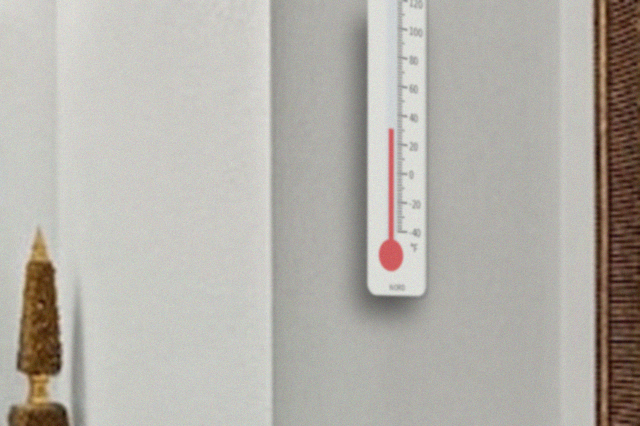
30 °F
